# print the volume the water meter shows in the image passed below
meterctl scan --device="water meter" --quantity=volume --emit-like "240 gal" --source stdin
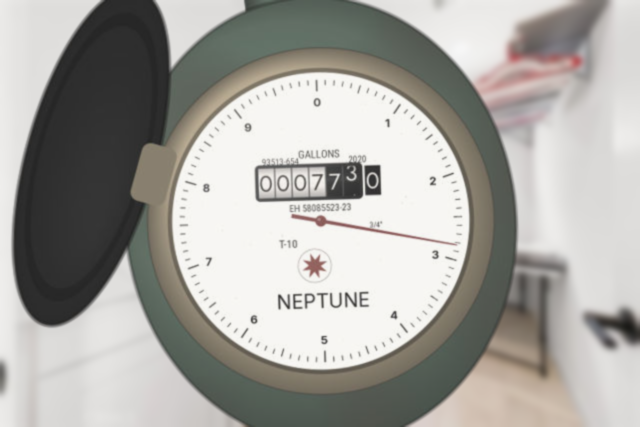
7732.8 gal
